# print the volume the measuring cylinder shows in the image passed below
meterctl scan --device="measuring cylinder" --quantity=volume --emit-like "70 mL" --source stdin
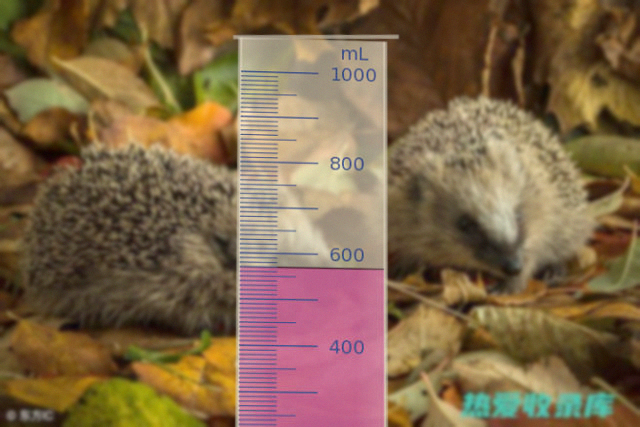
570 mL
